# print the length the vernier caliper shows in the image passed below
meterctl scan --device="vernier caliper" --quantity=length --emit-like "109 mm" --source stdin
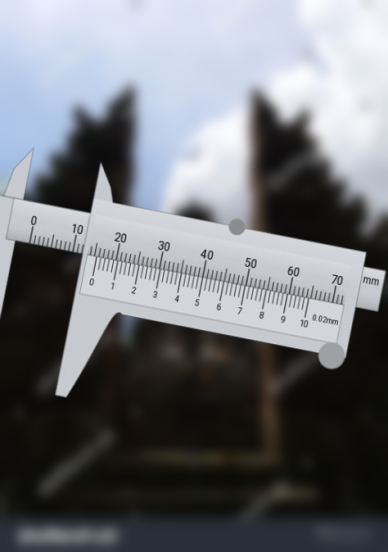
15.5 mm
